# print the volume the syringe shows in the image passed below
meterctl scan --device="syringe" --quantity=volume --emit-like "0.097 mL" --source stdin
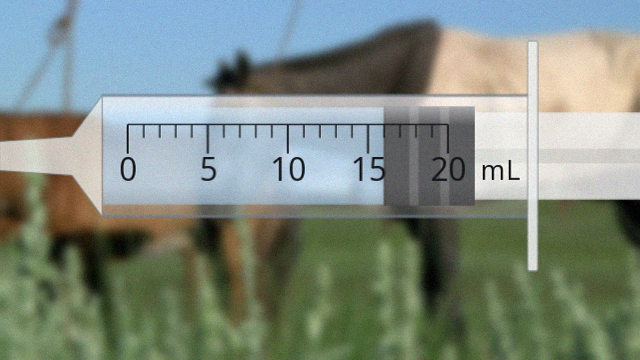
16 mL
